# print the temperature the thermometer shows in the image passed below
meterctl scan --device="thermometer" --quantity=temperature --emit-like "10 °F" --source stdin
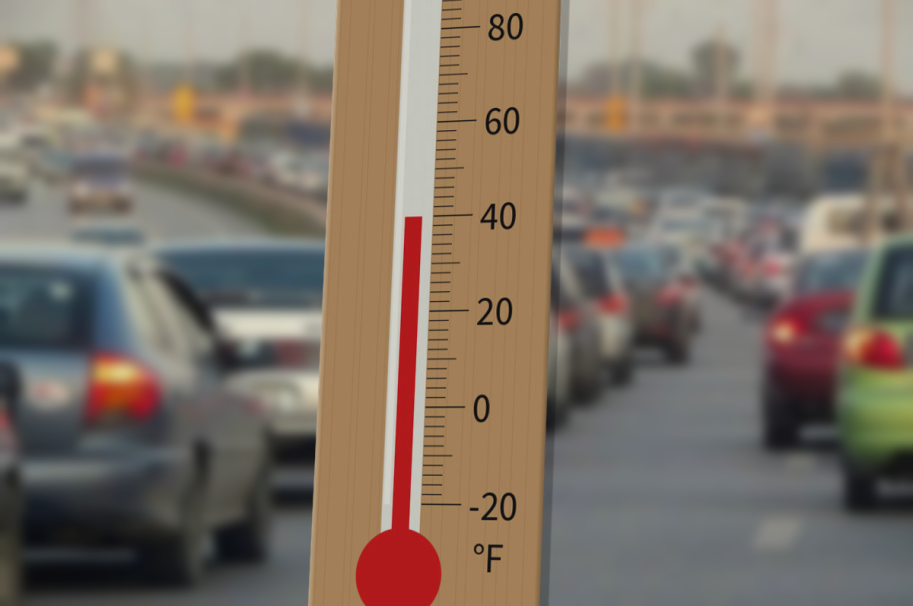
40 °F
